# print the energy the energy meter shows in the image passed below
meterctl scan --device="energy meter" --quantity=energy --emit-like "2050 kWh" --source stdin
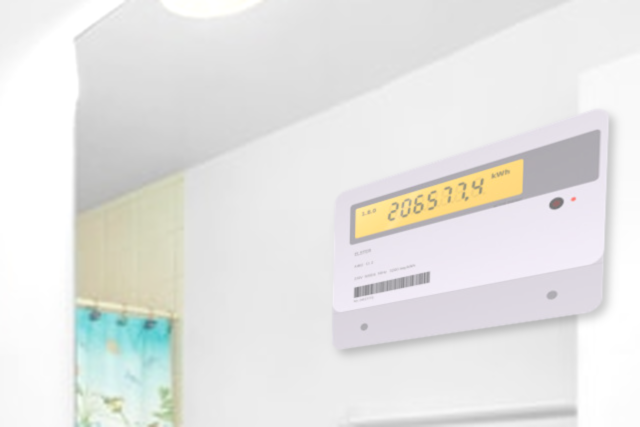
206577.4 kWh
